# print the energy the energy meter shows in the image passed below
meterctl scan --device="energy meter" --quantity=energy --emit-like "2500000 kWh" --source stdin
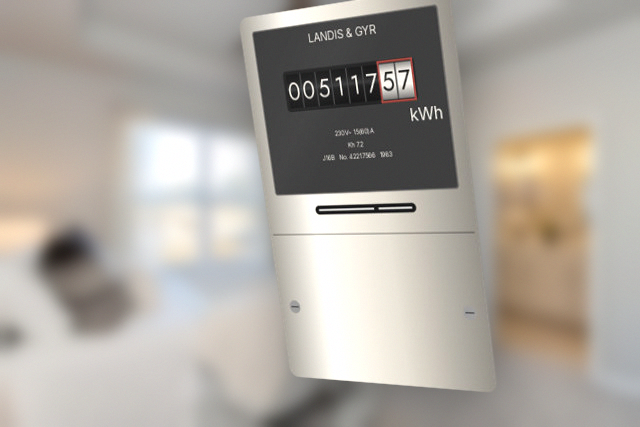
5117.57 kWh
